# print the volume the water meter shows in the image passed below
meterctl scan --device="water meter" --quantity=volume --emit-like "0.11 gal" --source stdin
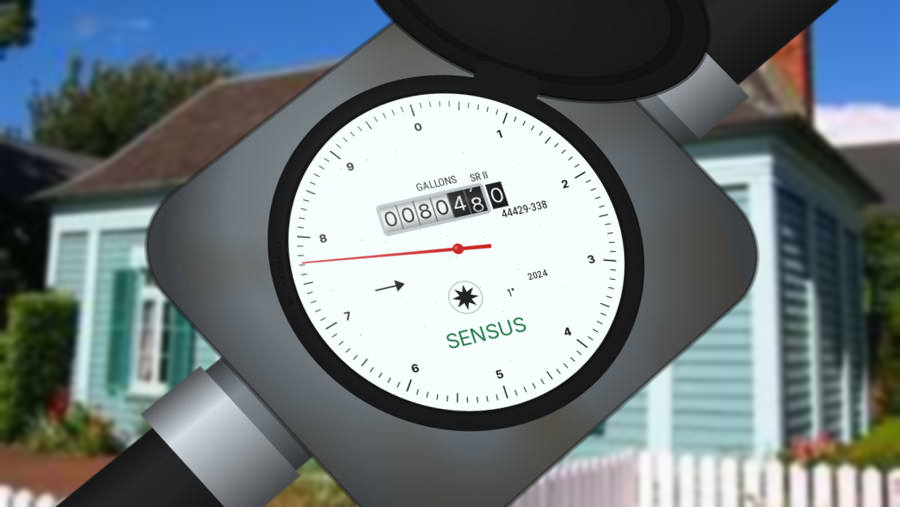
80477.7 gal
